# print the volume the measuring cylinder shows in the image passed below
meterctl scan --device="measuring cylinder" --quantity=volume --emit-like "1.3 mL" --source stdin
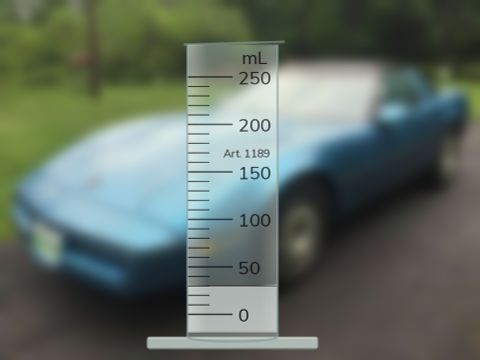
30 mL
